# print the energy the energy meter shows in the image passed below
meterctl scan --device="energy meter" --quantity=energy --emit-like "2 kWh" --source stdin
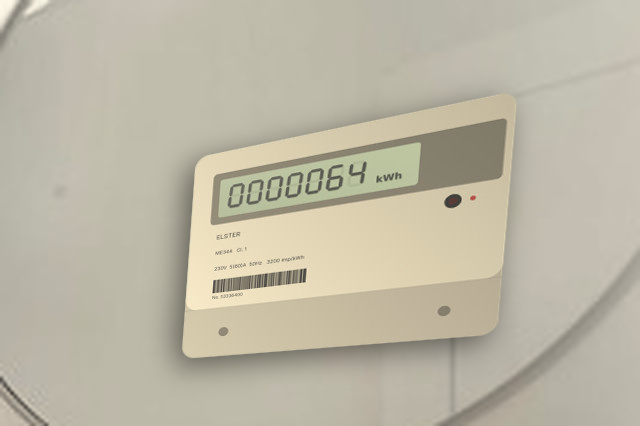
64 kWh
